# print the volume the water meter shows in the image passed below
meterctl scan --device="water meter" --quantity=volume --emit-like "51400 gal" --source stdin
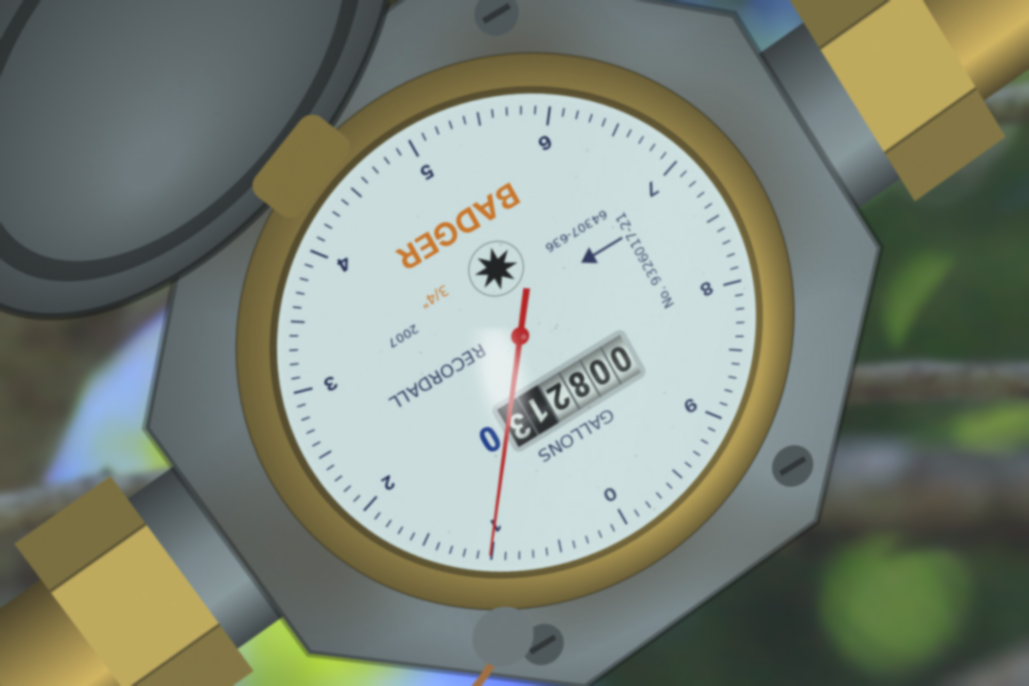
82131.0 gal
